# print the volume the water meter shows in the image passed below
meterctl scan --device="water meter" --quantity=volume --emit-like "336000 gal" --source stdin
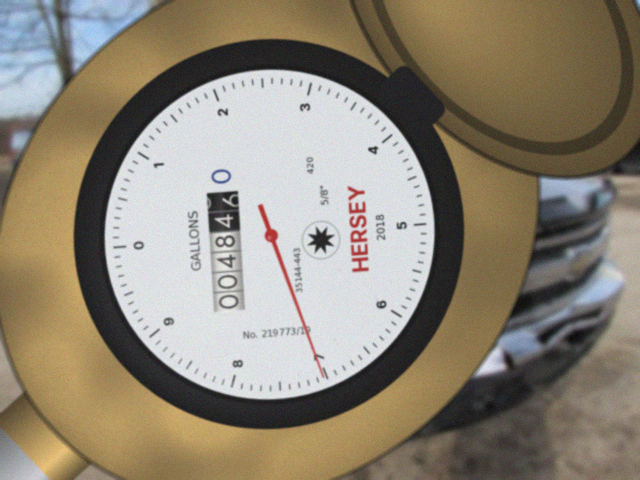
48457.0 gal
